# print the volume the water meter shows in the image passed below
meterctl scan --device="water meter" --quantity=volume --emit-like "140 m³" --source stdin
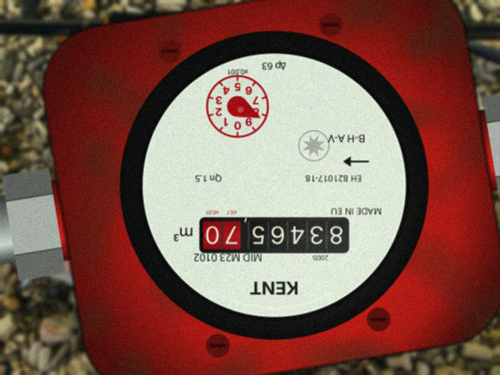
83465.708 m³
